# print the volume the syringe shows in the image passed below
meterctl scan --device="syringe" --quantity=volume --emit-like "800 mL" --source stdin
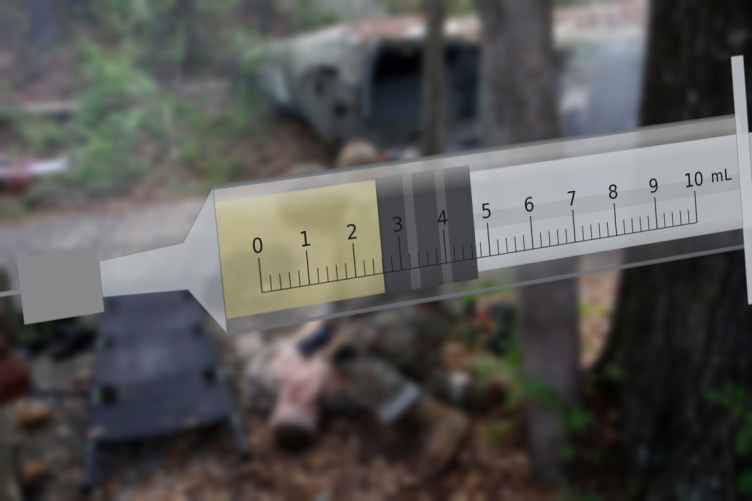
2.6 mL
